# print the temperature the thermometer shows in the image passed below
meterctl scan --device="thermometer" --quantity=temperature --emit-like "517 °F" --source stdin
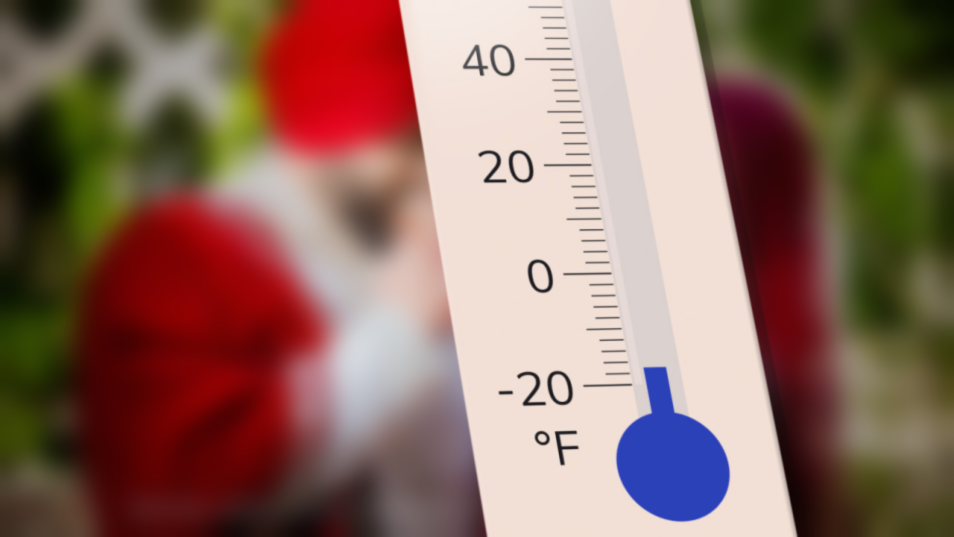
-17 °F
